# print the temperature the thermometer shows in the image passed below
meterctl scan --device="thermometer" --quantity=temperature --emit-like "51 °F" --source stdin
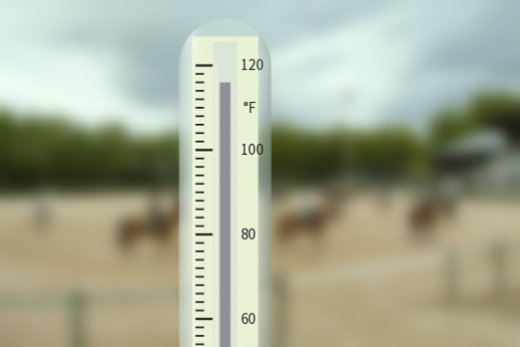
116 °F
